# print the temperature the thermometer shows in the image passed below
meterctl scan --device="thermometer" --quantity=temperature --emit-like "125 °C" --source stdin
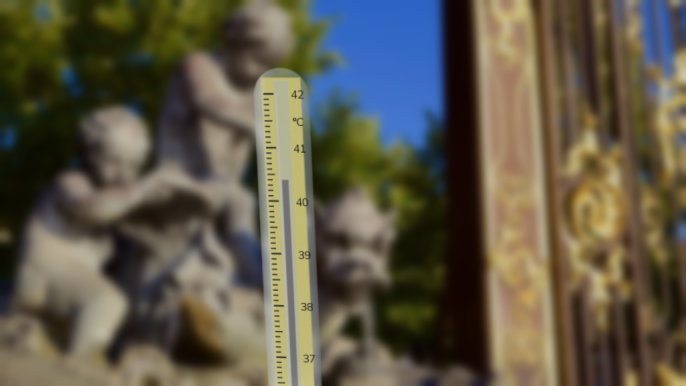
40.4 °C
